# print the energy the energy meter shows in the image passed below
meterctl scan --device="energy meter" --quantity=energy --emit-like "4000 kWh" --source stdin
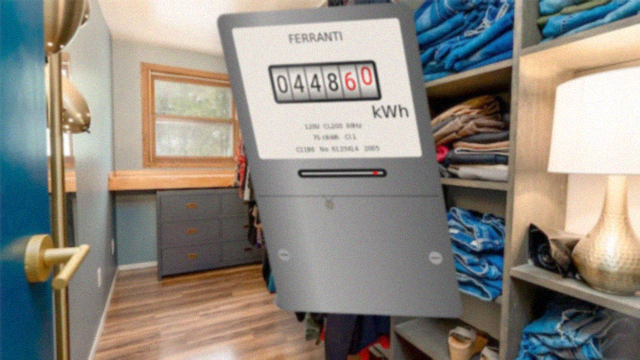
448.60 kWh
